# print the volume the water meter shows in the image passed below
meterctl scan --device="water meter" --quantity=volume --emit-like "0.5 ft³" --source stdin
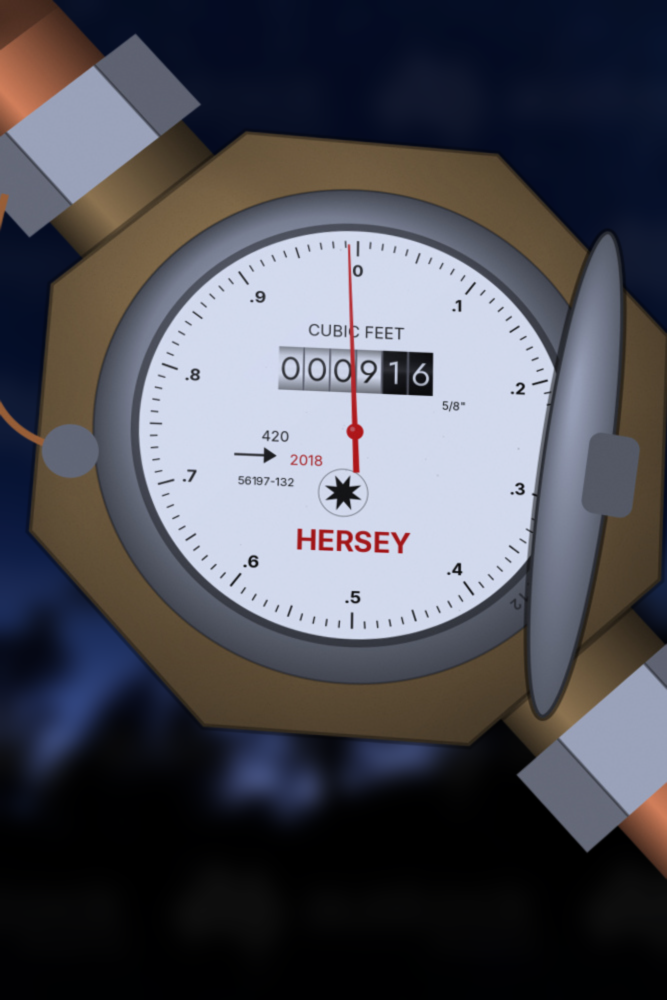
915.99 ft³
